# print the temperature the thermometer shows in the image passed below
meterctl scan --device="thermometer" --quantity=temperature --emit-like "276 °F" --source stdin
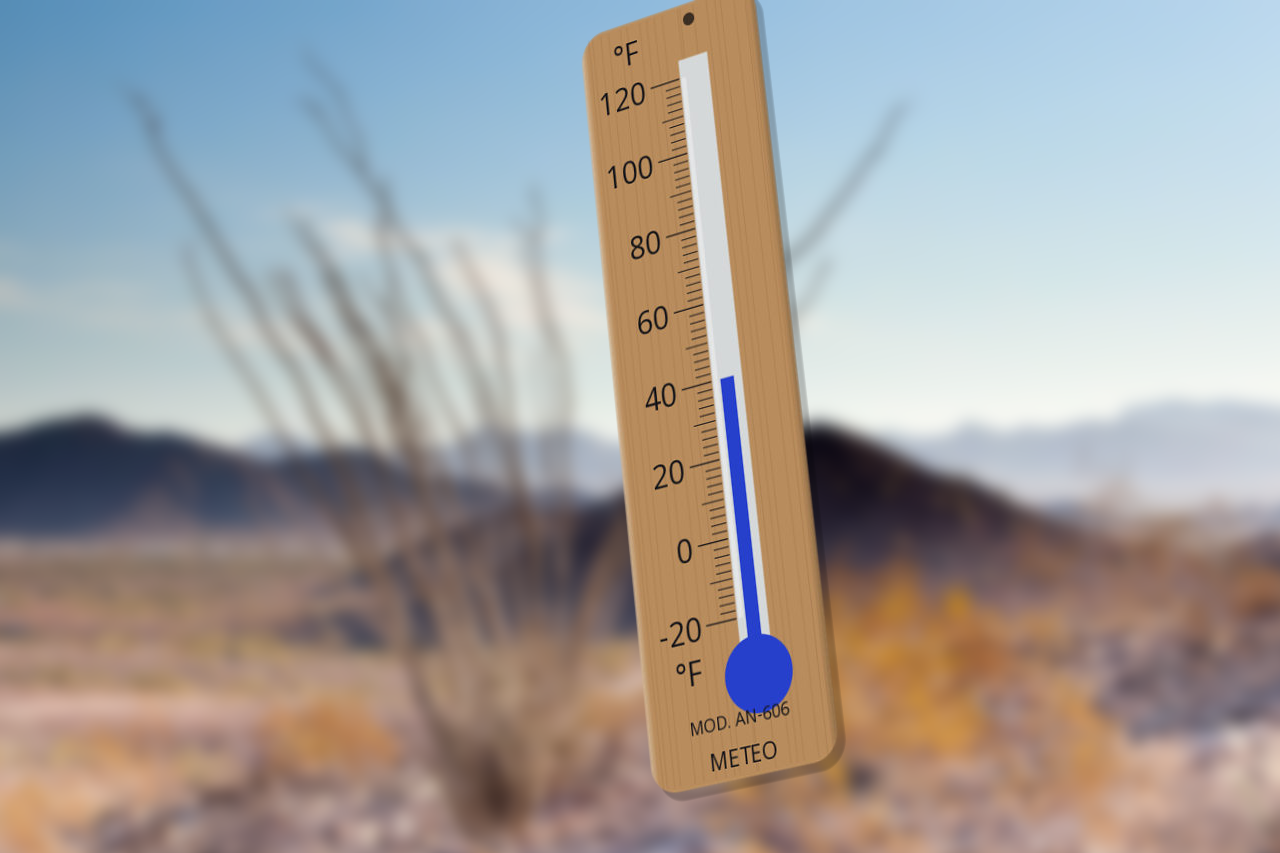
40 °F
